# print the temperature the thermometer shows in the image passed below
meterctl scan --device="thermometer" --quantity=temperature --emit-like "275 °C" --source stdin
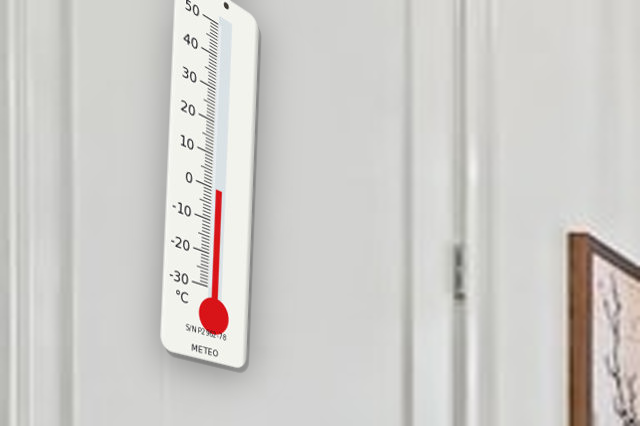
0 °C
